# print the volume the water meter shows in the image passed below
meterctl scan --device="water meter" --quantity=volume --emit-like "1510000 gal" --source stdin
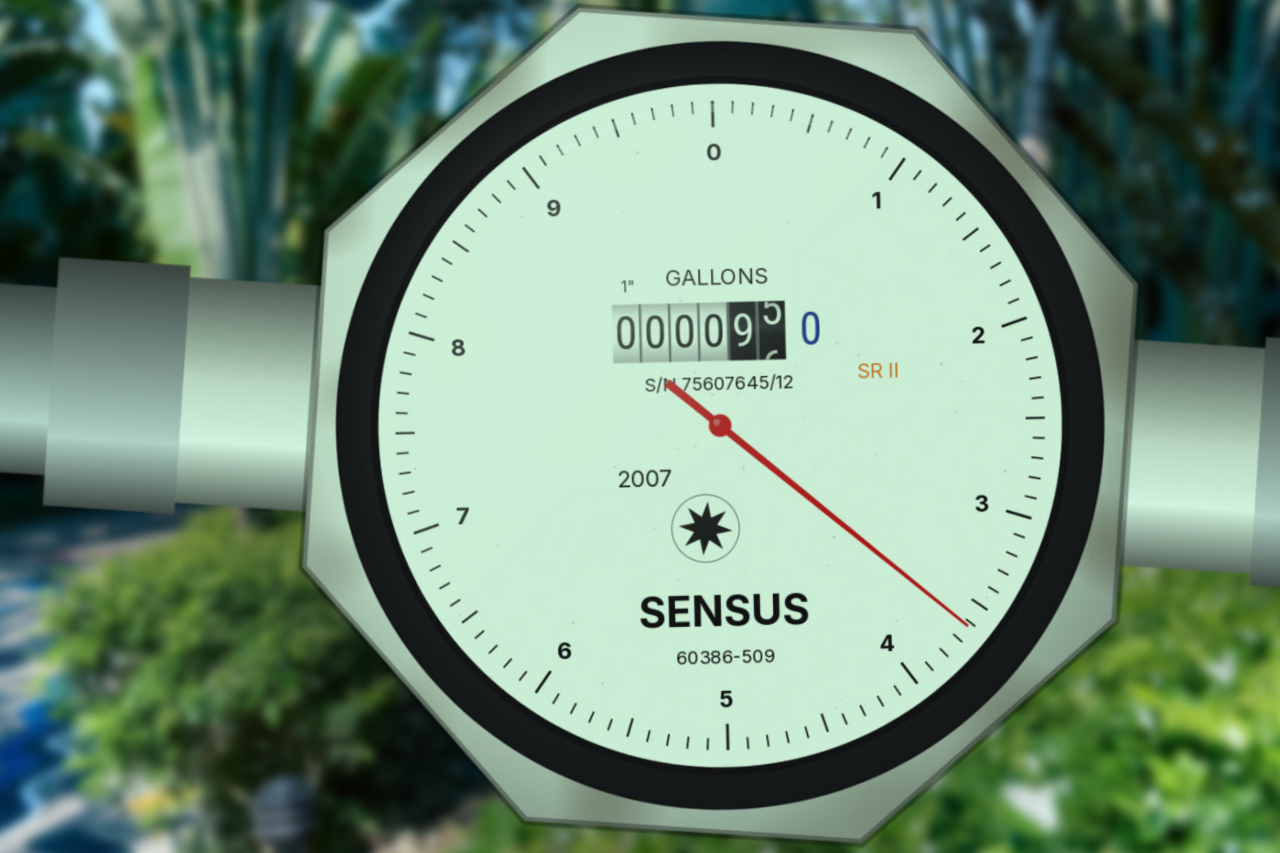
953.6 gal
